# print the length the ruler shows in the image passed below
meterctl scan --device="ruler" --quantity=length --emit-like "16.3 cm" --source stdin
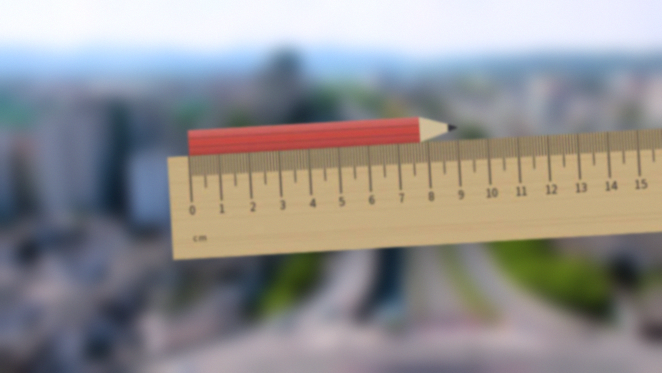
9 cm
